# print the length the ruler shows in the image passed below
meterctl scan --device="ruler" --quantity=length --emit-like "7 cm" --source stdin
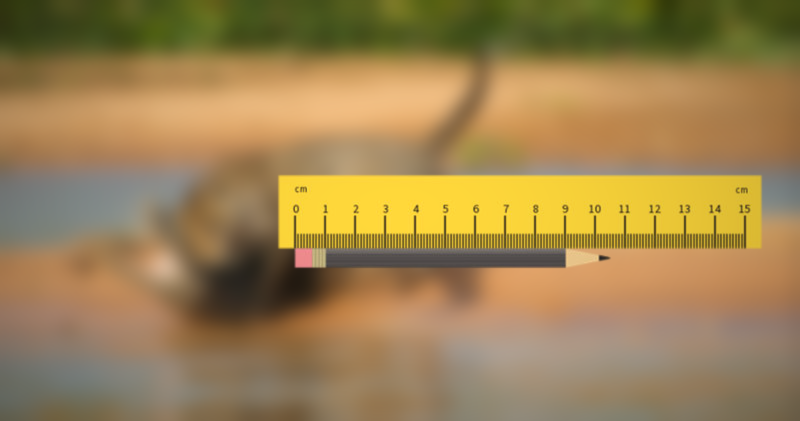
10.5 cm
